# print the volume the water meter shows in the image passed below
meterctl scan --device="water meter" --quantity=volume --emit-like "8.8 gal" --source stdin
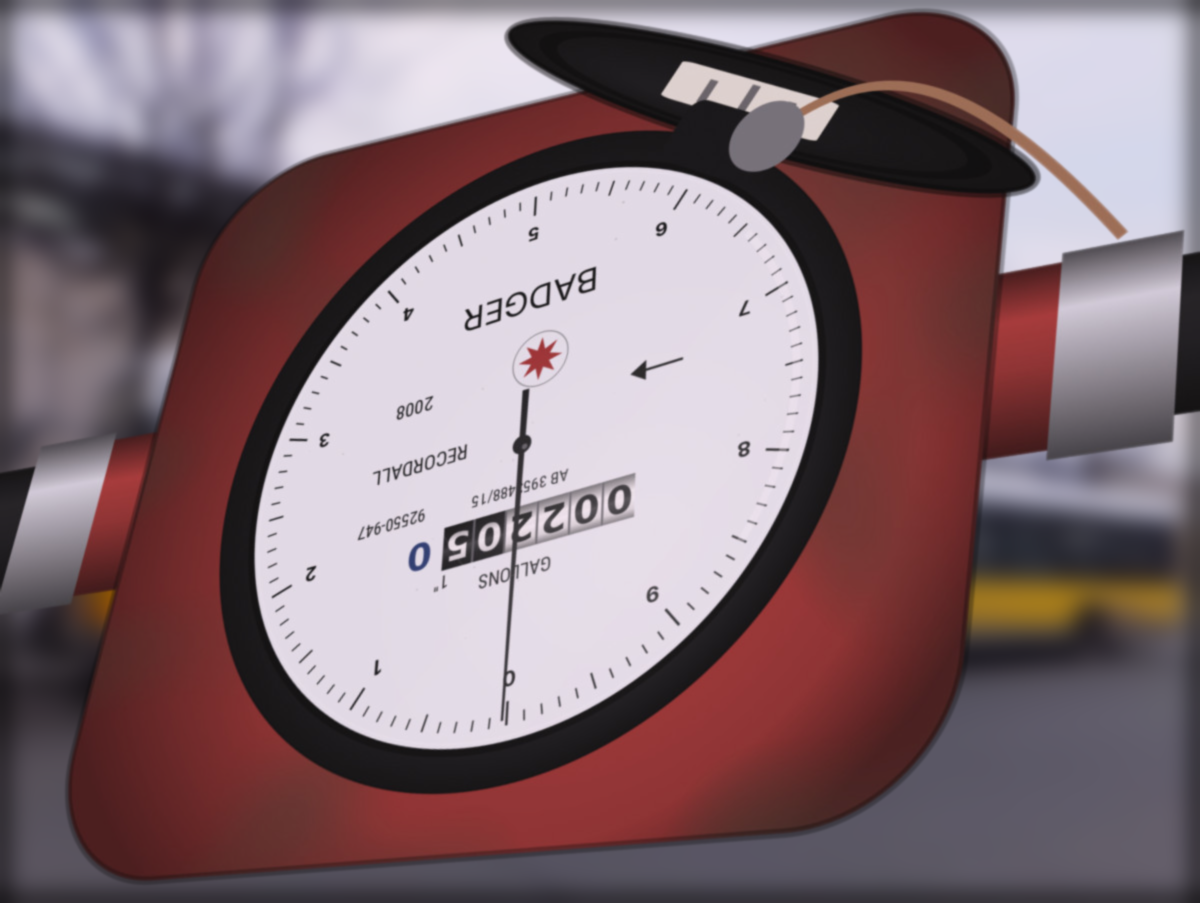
22050.0 gal
